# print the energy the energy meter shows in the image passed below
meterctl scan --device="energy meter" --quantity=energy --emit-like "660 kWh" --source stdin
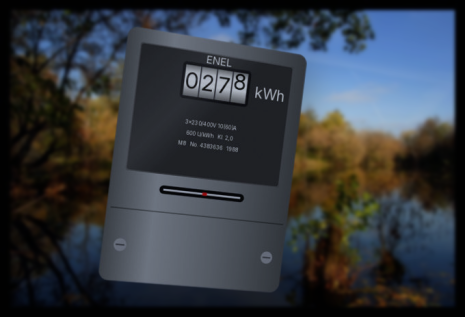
278 kWh
